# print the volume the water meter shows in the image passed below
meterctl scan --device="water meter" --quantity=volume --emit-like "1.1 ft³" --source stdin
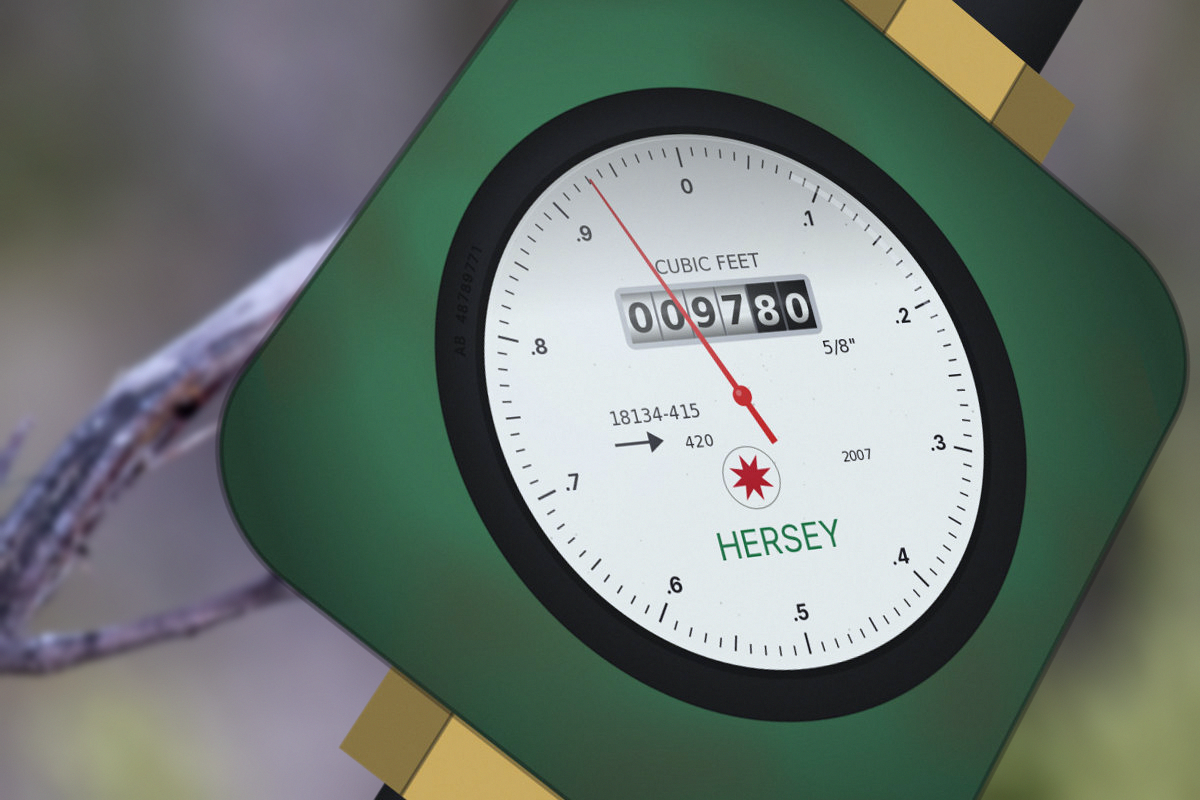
9779.93 ft³
